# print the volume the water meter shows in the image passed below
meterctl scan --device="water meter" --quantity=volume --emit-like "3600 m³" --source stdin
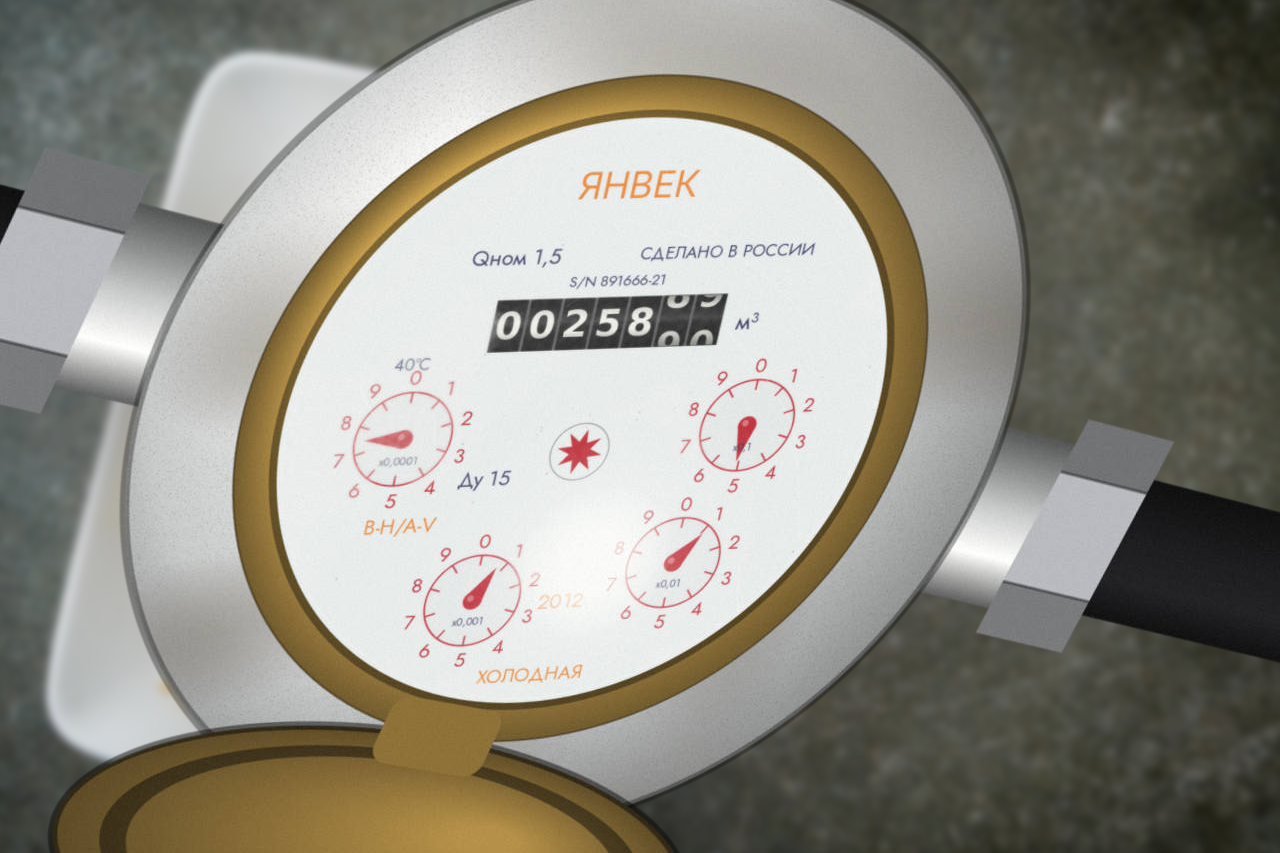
25889.5107 m³
